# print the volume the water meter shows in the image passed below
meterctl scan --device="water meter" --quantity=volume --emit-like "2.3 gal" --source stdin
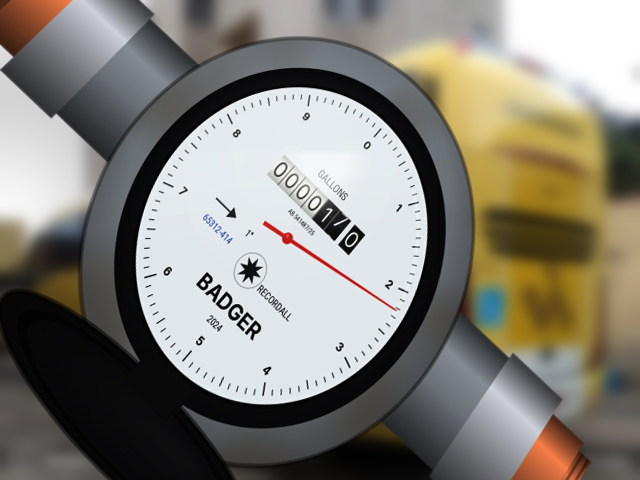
172.2 gal
